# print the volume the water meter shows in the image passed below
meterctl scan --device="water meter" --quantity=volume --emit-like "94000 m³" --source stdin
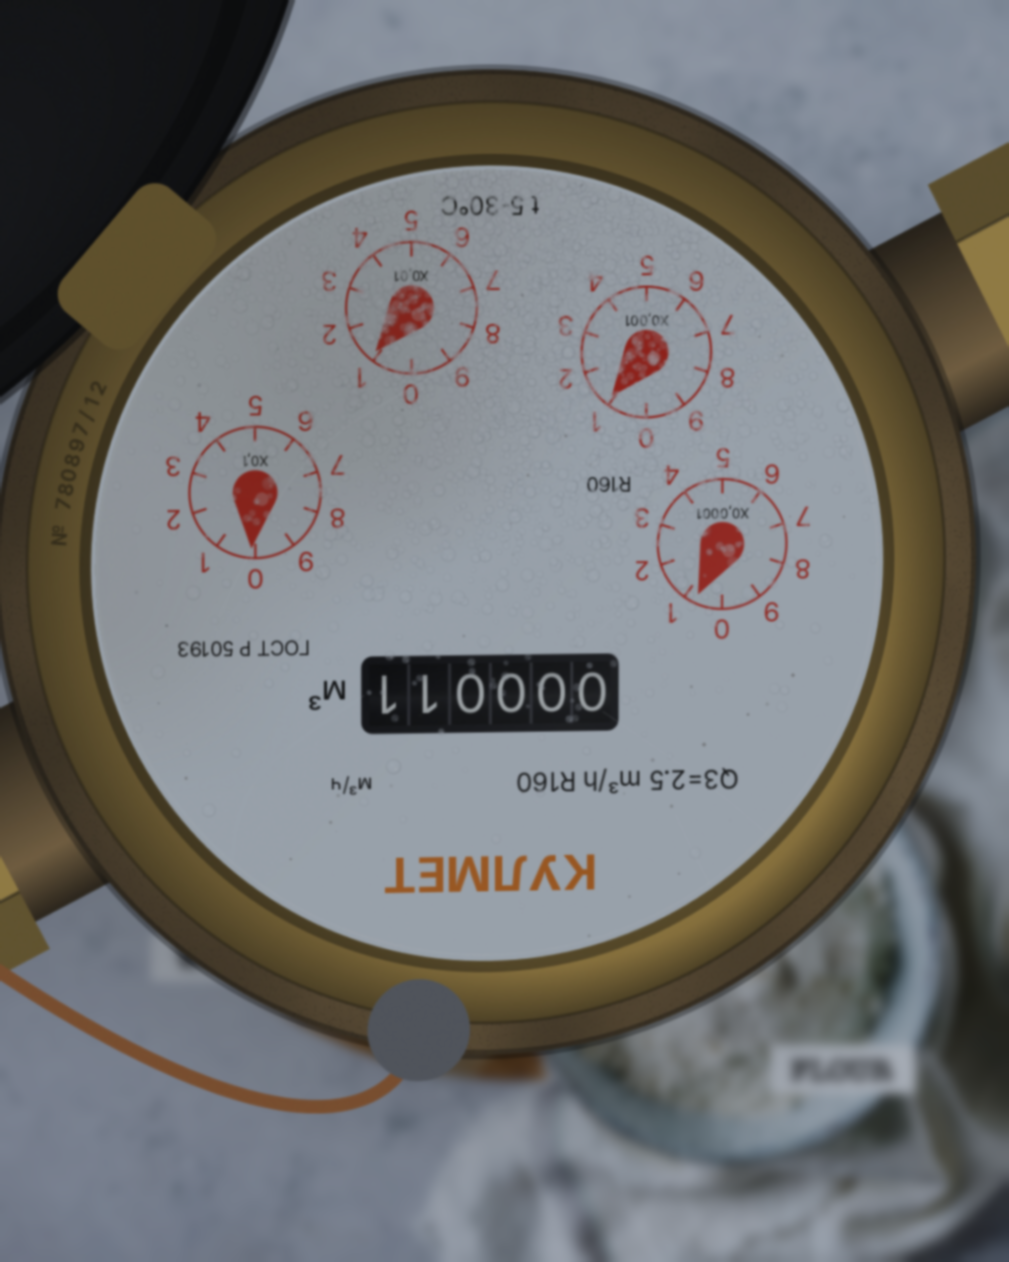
11.0110 m³
